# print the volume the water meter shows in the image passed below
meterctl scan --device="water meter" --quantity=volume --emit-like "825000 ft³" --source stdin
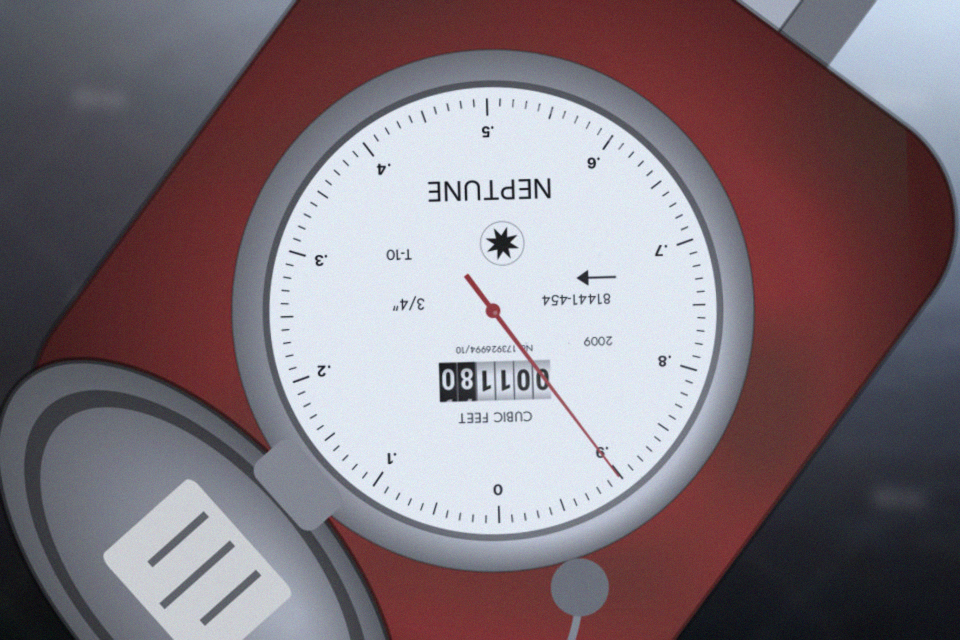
1179.90 ft³
